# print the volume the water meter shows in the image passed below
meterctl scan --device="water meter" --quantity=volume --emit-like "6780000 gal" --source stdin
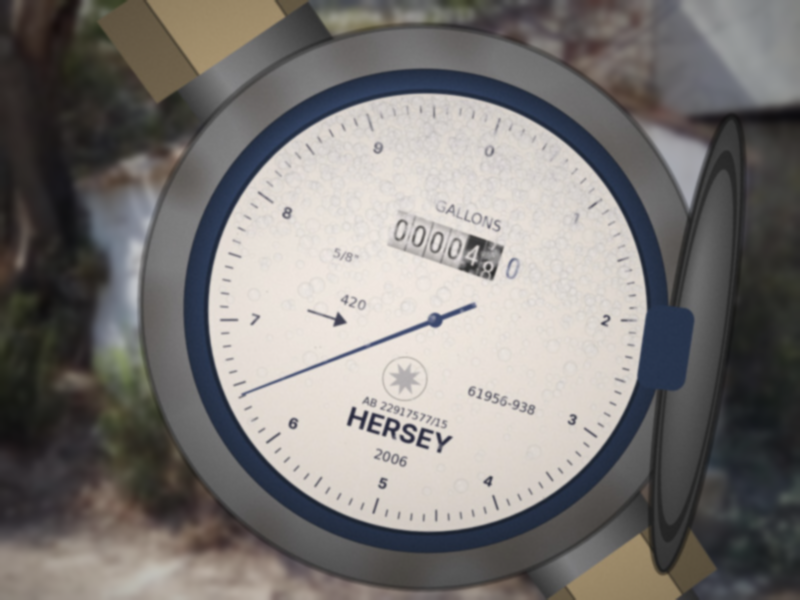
476.4 gal
